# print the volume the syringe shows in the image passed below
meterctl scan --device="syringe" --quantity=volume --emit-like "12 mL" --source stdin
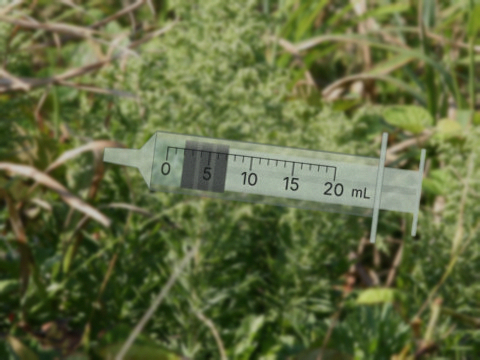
2 mL
